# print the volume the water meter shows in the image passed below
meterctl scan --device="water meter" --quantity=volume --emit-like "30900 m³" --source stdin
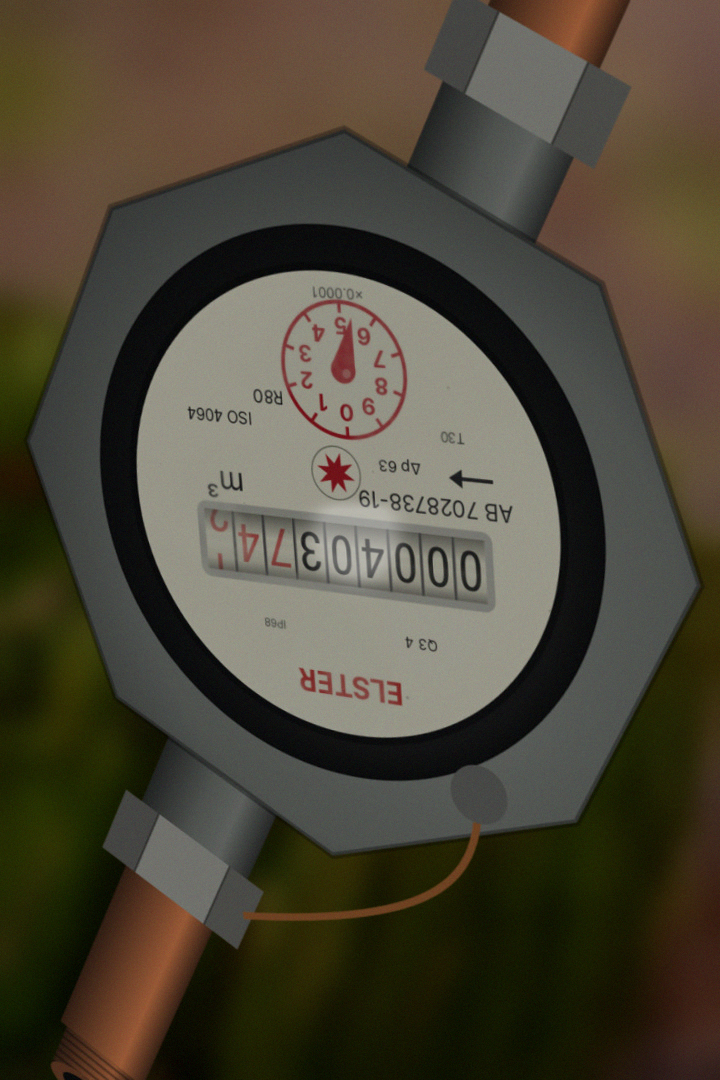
403.7415 m³
